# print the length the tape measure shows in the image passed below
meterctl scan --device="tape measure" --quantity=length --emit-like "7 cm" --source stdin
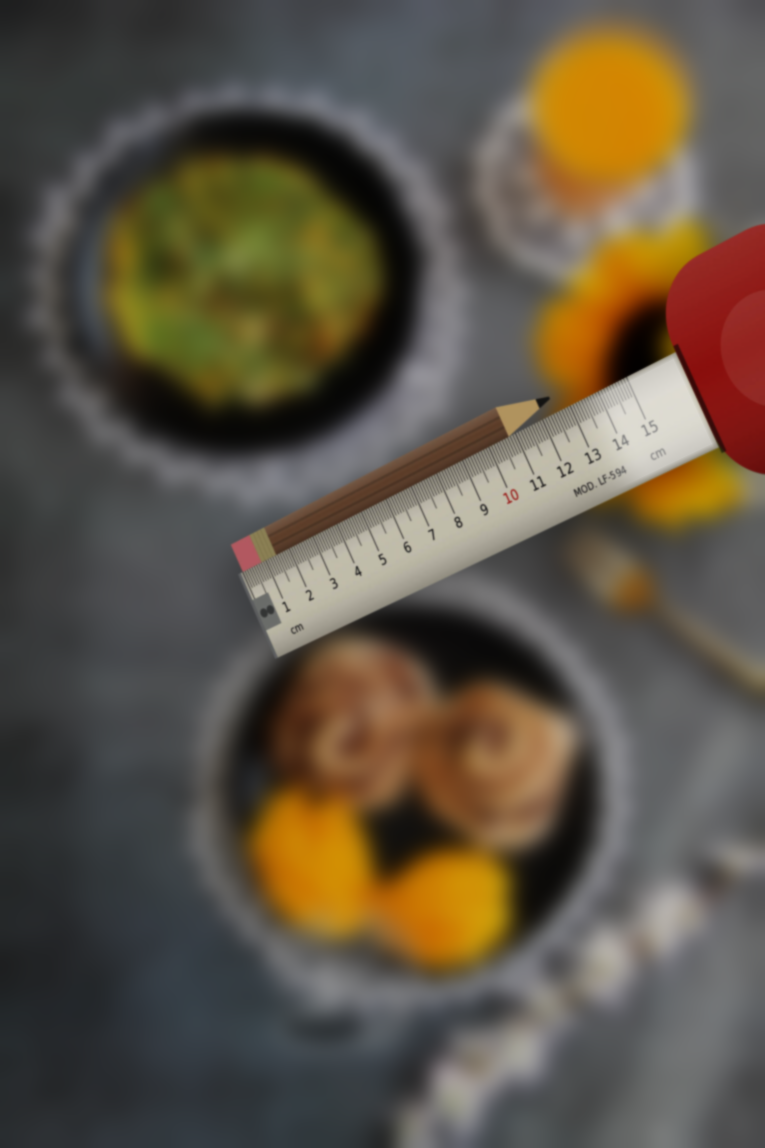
12.5 cm
